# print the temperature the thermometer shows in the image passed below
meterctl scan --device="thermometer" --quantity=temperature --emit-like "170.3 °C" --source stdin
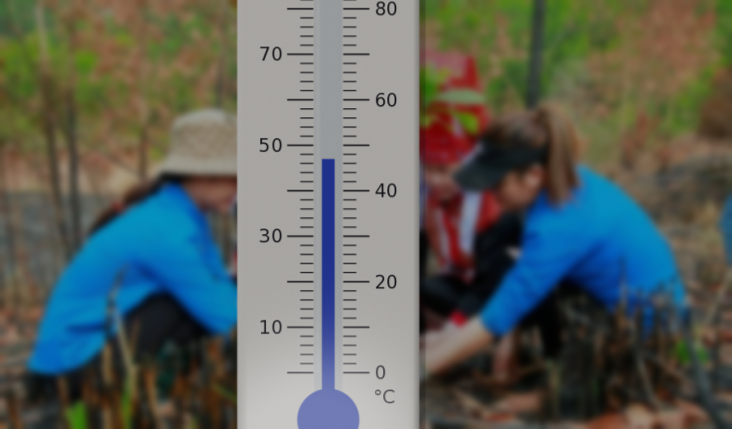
47 °C
